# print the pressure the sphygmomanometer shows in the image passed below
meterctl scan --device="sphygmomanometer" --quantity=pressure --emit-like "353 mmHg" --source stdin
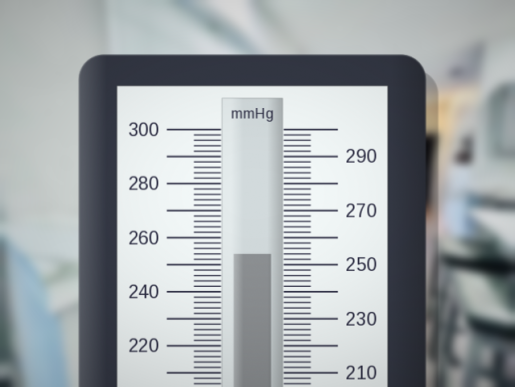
254 mmHg
